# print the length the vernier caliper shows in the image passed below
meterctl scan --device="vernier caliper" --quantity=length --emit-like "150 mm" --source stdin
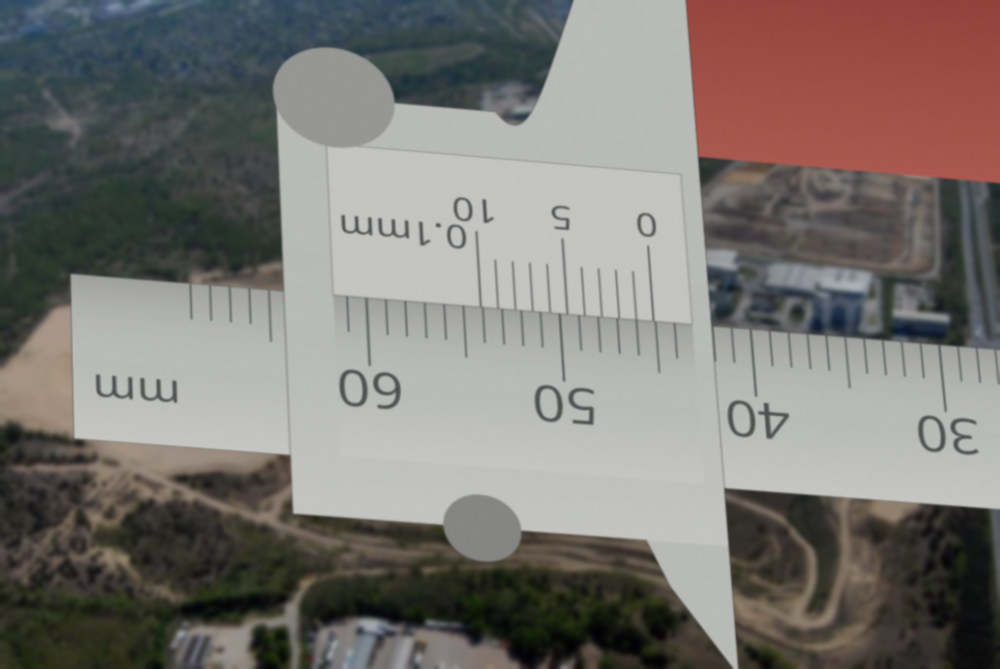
45.1 mm
